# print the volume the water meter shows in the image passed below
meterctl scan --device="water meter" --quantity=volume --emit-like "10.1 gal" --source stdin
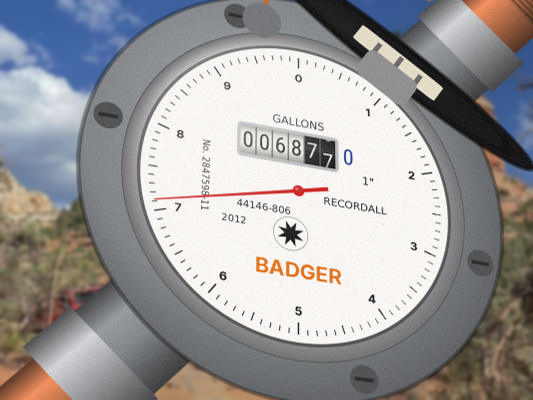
68767.1 gal
